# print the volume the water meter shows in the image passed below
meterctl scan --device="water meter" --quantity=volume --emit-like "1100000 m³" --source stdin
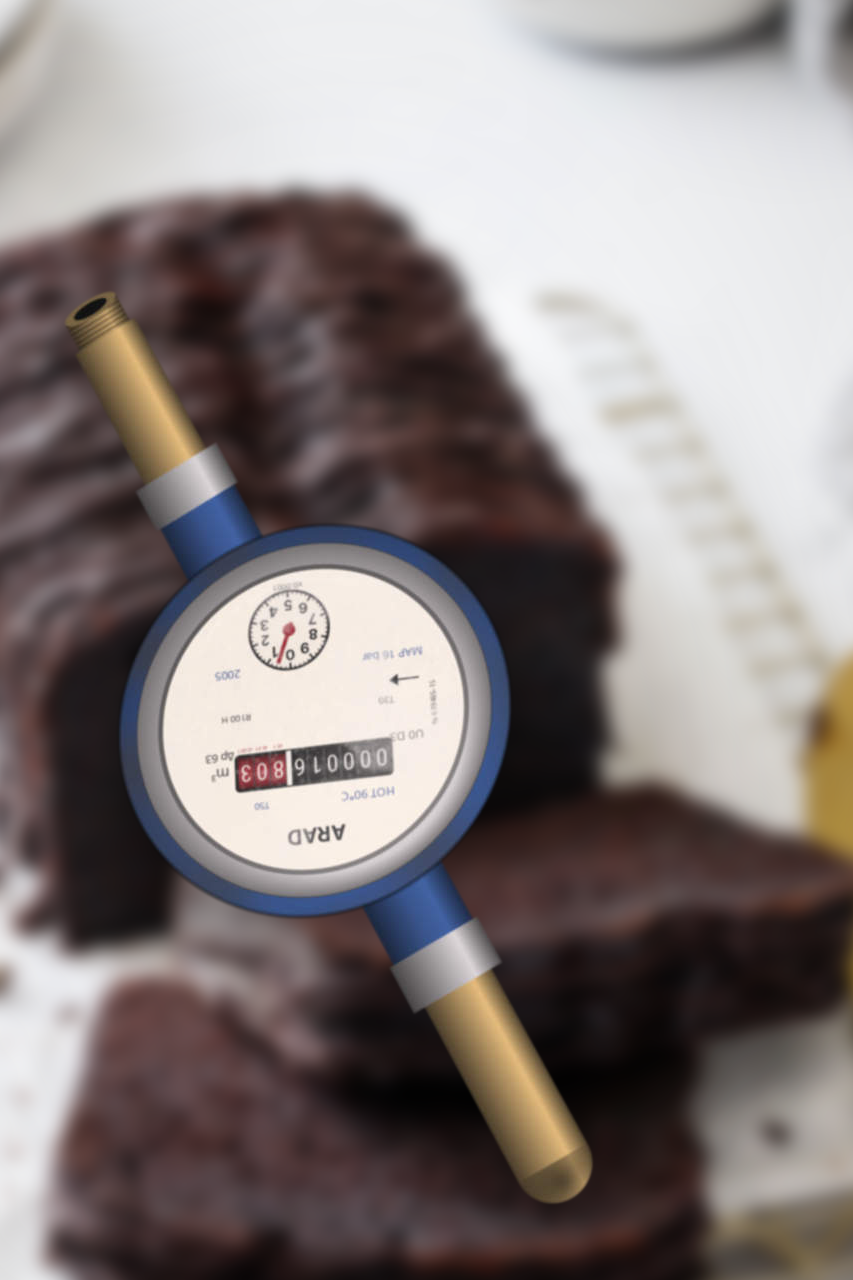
16.8030 m³
